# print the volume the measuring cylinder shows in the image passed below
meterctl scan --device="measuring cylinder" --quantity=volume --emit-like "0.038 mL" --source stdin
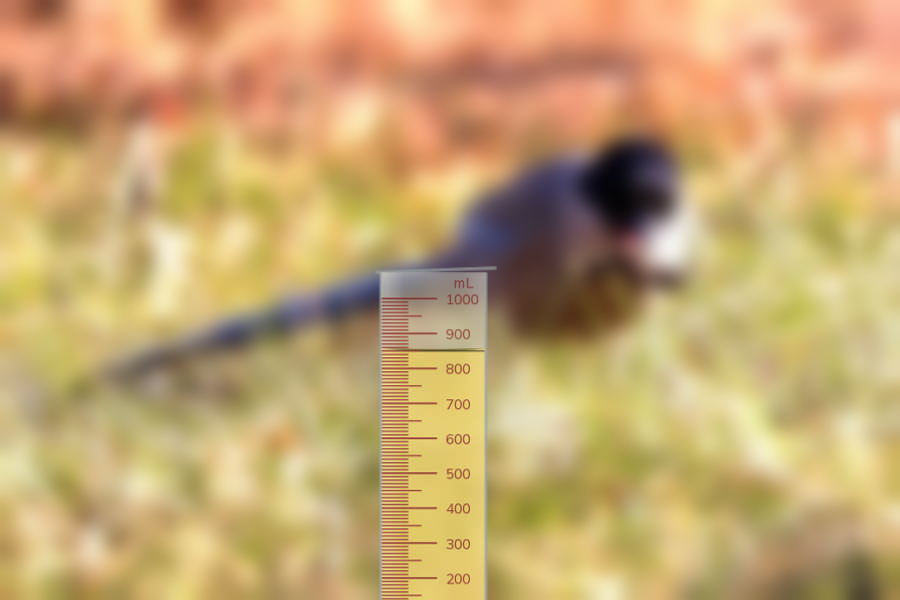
850 mL
